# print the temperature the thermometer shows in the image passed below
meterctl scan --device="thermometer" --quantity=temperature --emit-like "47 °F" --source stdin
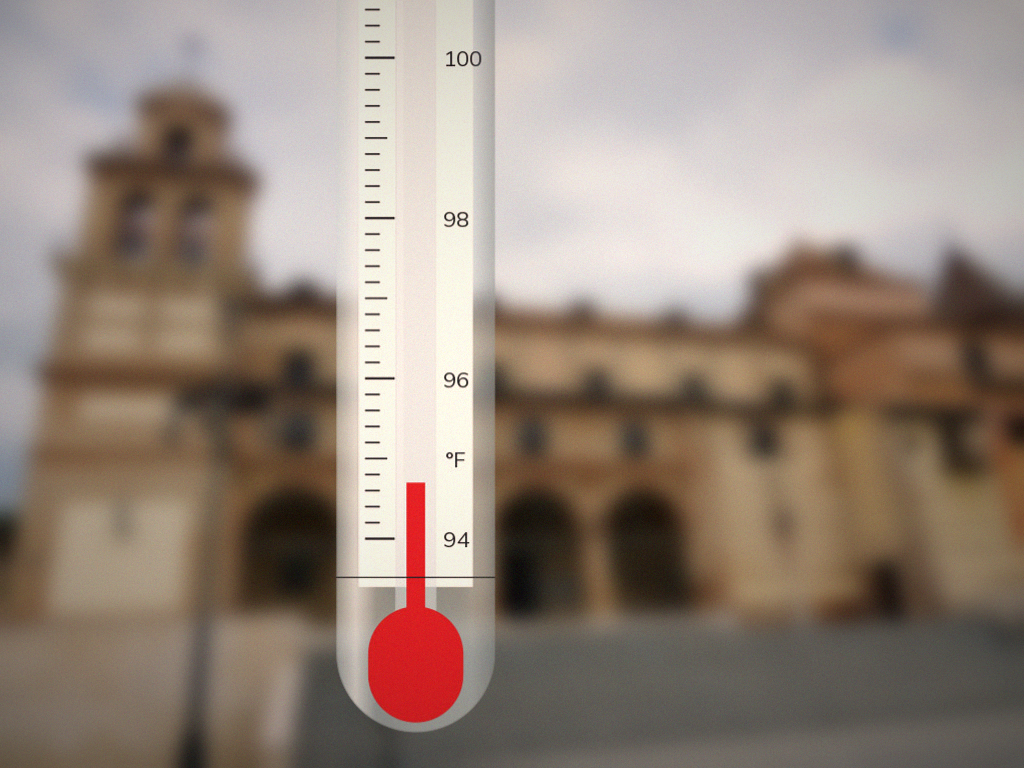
94.7 °F
